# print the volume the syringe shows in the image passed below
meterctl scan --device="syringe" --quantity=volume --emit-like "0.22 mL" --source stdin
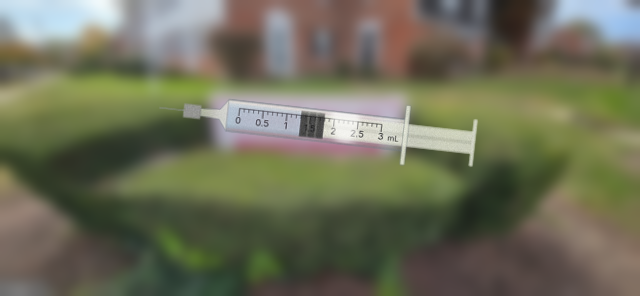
1.3 mL
